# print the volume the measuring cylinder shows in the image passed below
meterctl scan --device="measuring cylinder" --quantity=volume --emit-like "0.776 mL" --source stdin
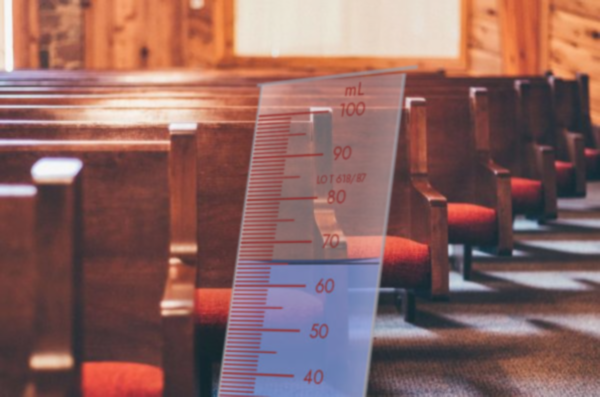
65 mL
